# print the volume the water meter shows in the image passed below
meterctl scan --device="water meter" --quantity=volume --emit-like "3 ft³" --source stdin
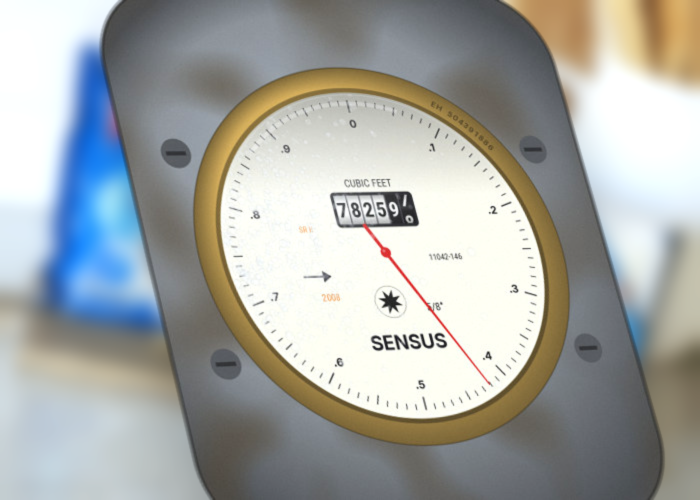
782597.42 ft³
